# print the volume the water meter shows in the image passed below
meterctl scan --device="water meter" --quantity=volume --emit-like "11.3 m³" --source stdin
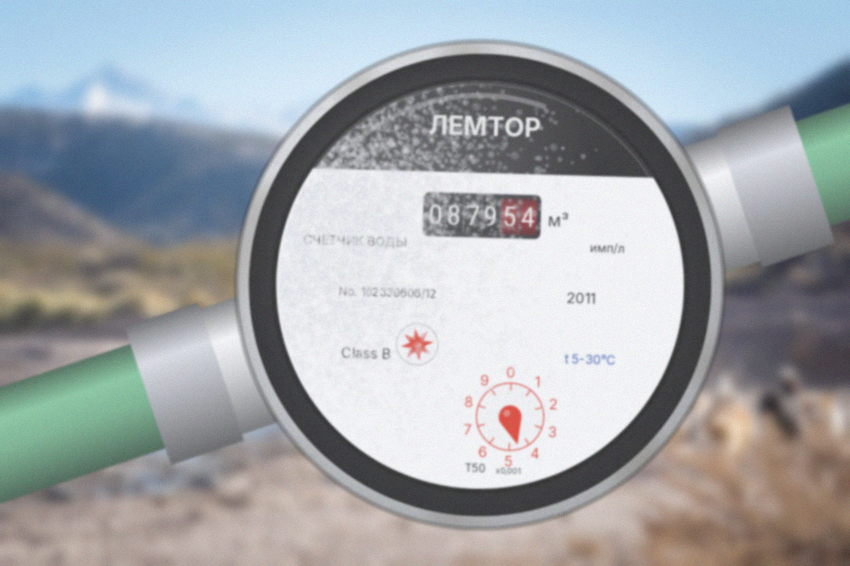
879.544 m³
